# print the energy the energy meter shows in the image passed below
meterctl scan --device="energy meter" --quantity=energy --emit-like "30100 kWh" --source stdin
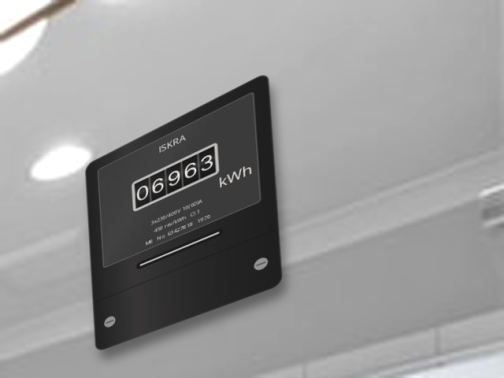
6963 kWh
